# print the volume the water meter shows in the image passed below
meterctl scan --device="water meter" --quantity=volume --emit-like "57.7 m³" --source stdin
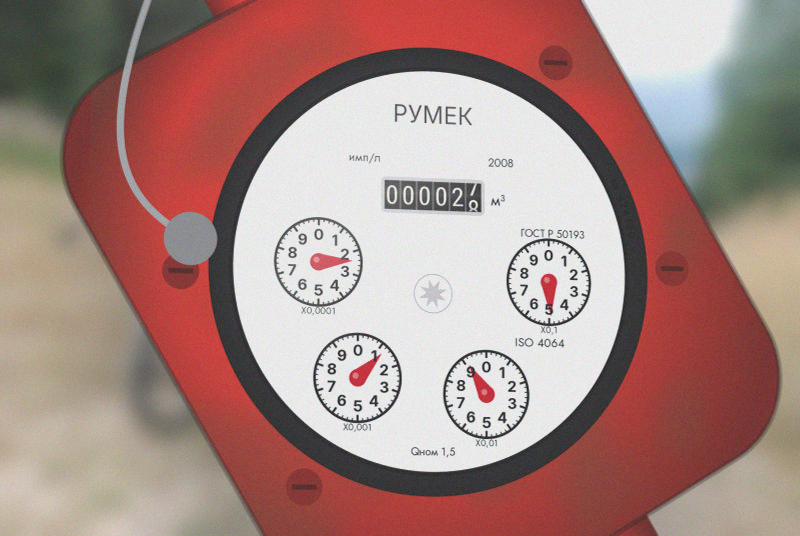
27.4912 m³
